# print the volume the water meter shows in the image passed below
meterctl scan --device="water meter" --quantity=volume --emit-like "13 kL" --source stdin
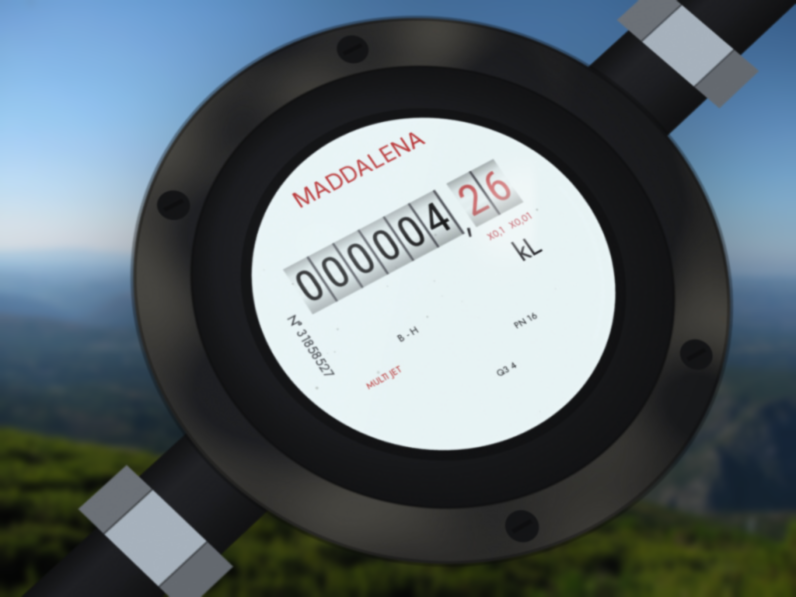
4.26 kL
